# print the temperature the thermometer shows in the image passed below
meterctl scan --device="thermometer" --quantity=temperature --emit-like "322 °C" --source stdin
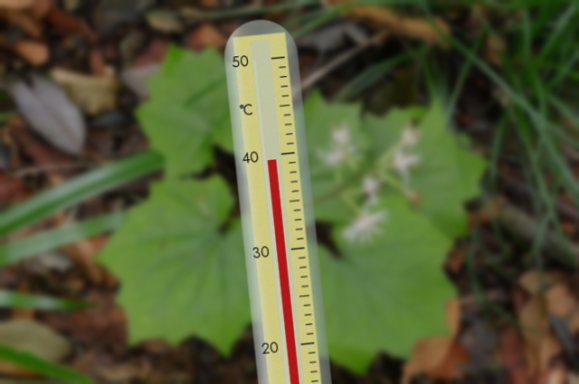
39.5 °C
